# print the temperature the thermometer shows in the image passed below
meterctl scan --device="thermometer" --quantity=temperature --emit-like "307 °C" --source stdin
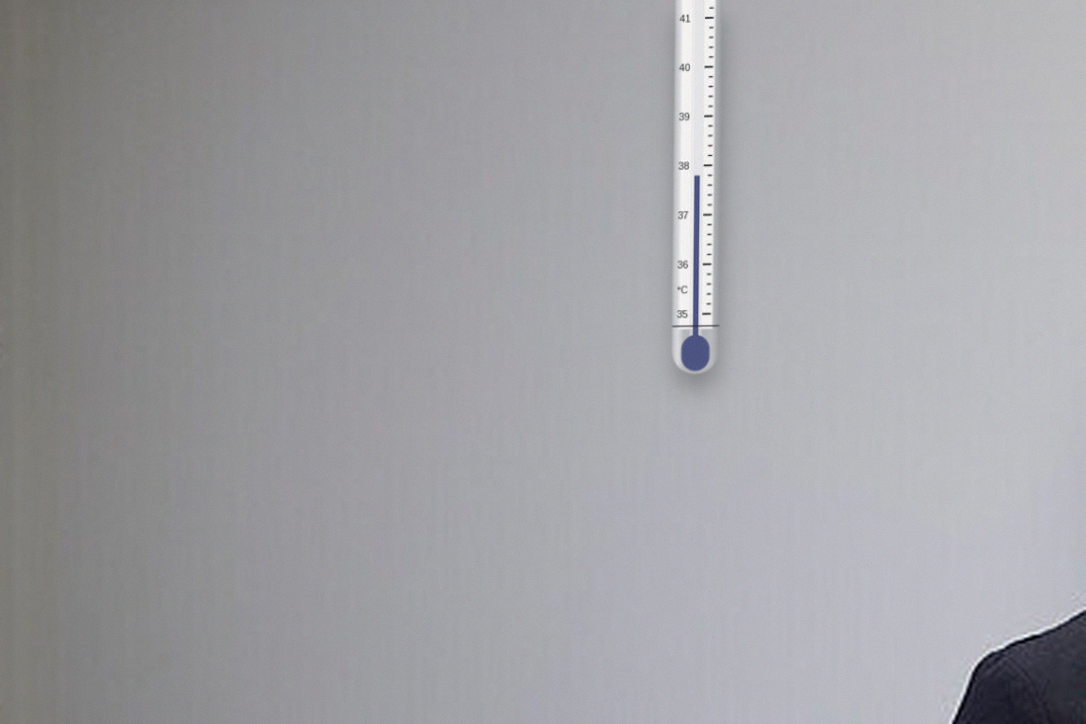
37.8 °C
